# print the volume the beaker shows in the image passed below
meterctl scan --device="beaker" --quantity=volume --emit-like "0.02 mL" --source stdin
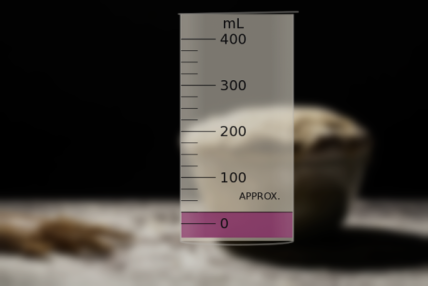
25 mL
